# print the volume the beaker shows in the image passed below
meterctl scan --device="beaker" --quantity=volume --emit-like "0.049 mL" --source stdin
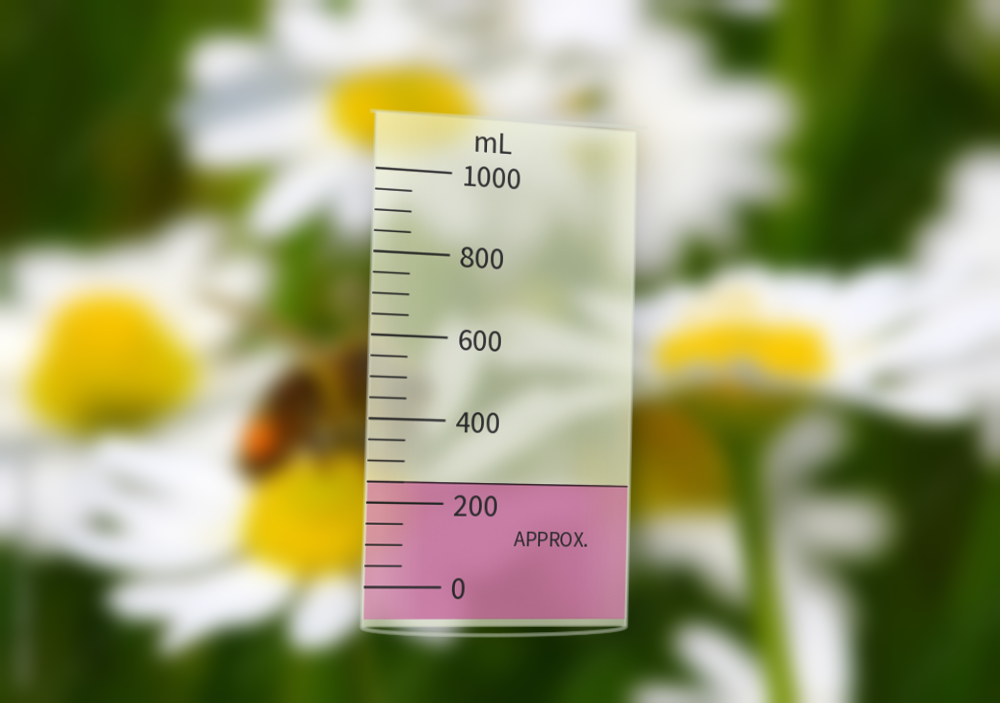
250 mL
